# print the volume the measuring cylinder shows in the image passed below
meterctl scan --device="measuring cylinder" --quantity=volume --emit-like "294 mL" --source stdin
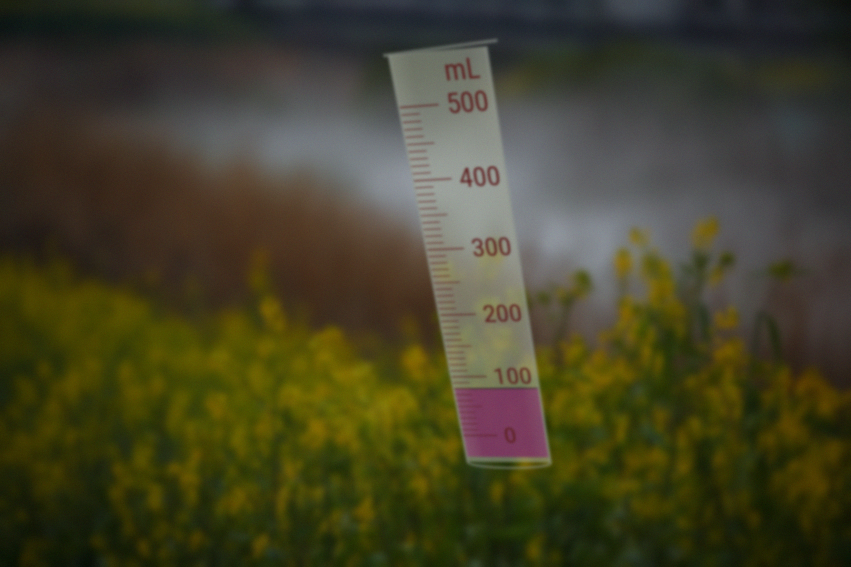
80 mL
